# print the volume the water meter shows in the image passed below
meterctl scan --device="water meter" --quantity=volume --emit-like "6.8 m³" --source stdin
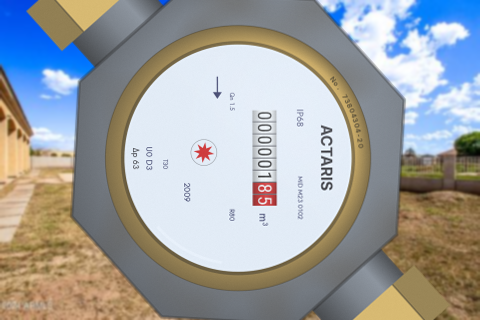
1.85 m³
